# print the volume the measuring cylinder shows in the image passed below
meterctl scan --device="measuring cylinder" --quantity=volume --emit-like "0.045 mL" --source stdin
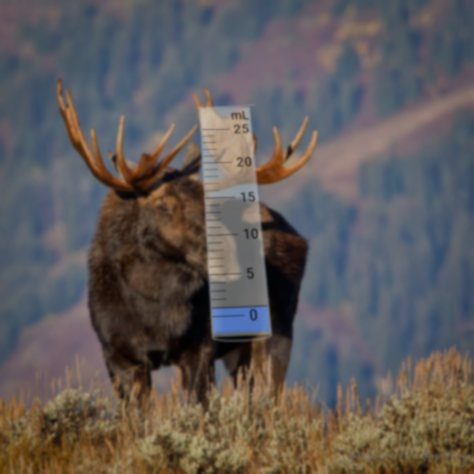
1 mL
